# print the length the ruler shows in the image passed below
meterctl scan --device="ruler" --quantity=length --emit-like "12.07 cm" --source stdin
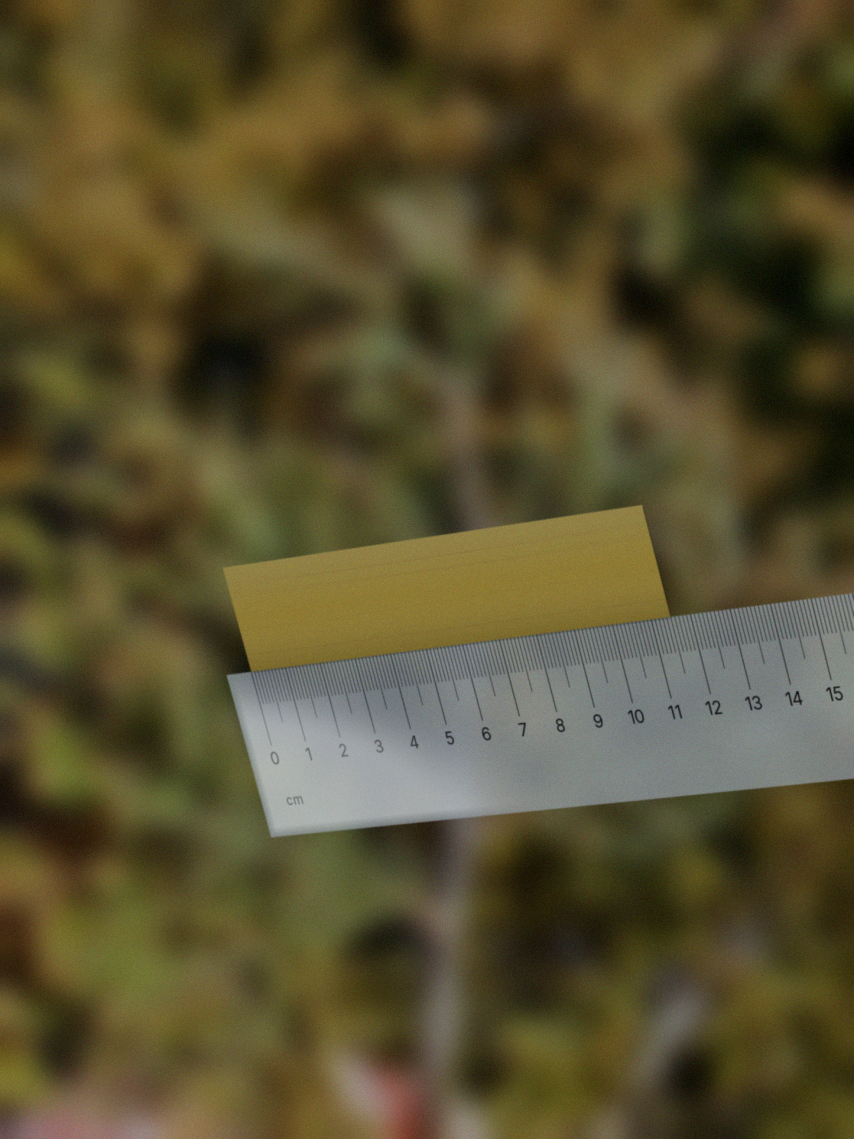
11.5 cm
